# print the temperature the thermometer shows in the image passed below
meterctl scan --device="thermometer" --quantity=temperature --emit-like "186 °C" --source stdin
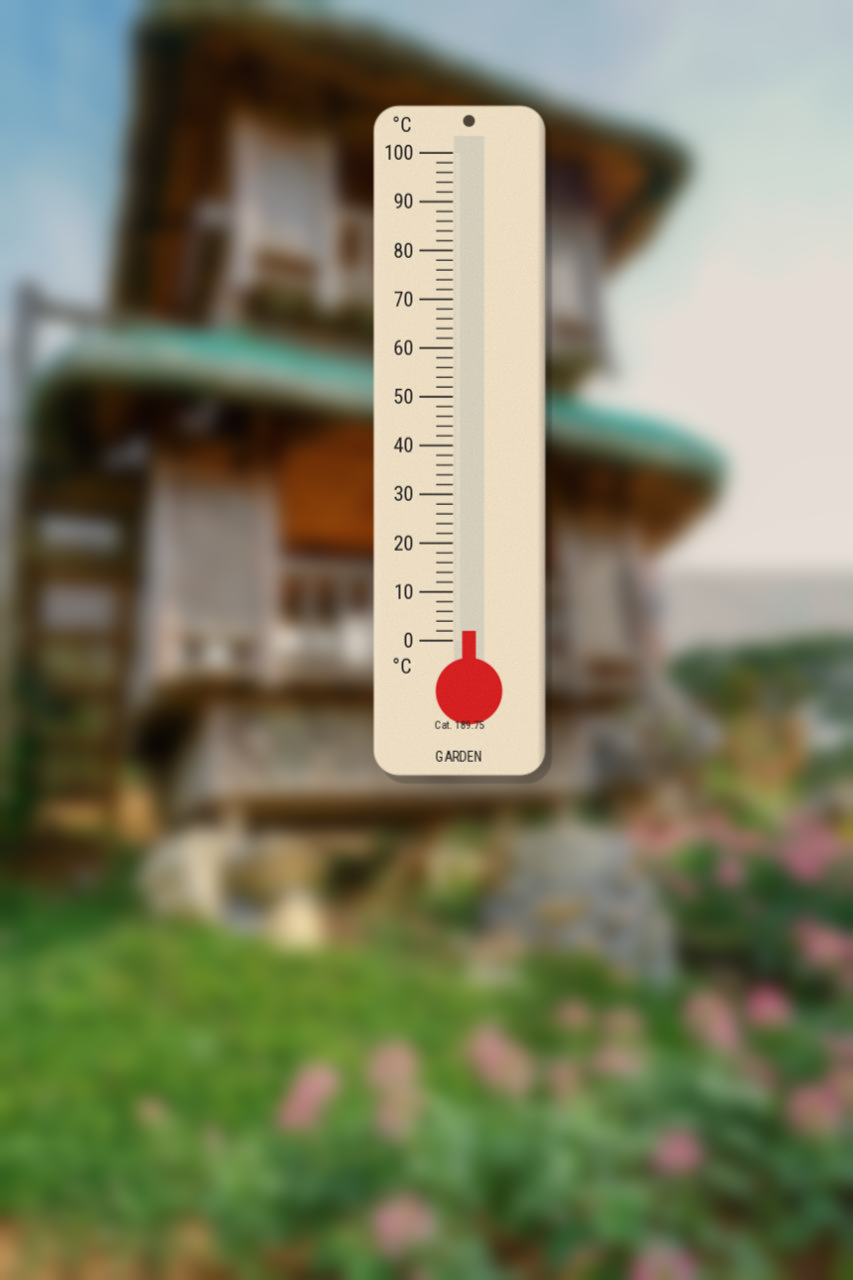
2 °C
